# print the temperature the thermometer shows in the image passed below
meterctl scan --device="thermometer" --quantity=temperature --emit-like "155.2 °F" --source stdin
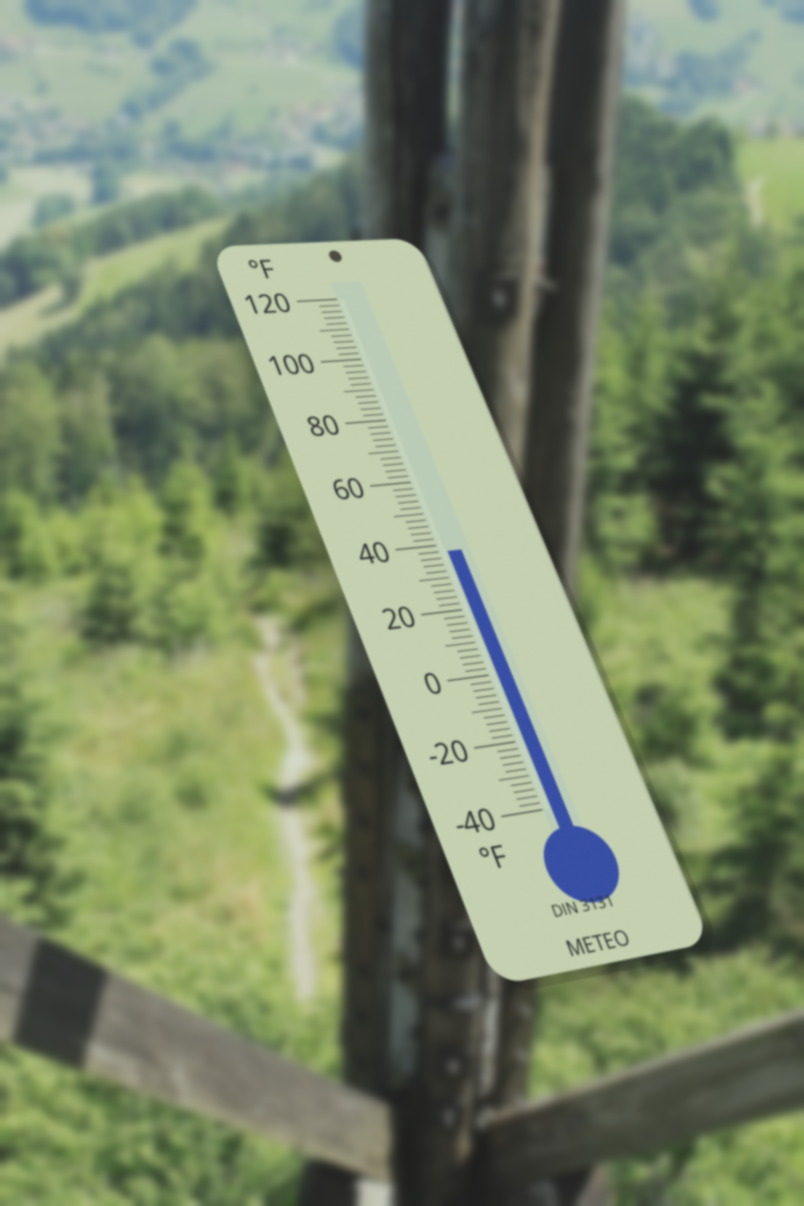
38 °F
